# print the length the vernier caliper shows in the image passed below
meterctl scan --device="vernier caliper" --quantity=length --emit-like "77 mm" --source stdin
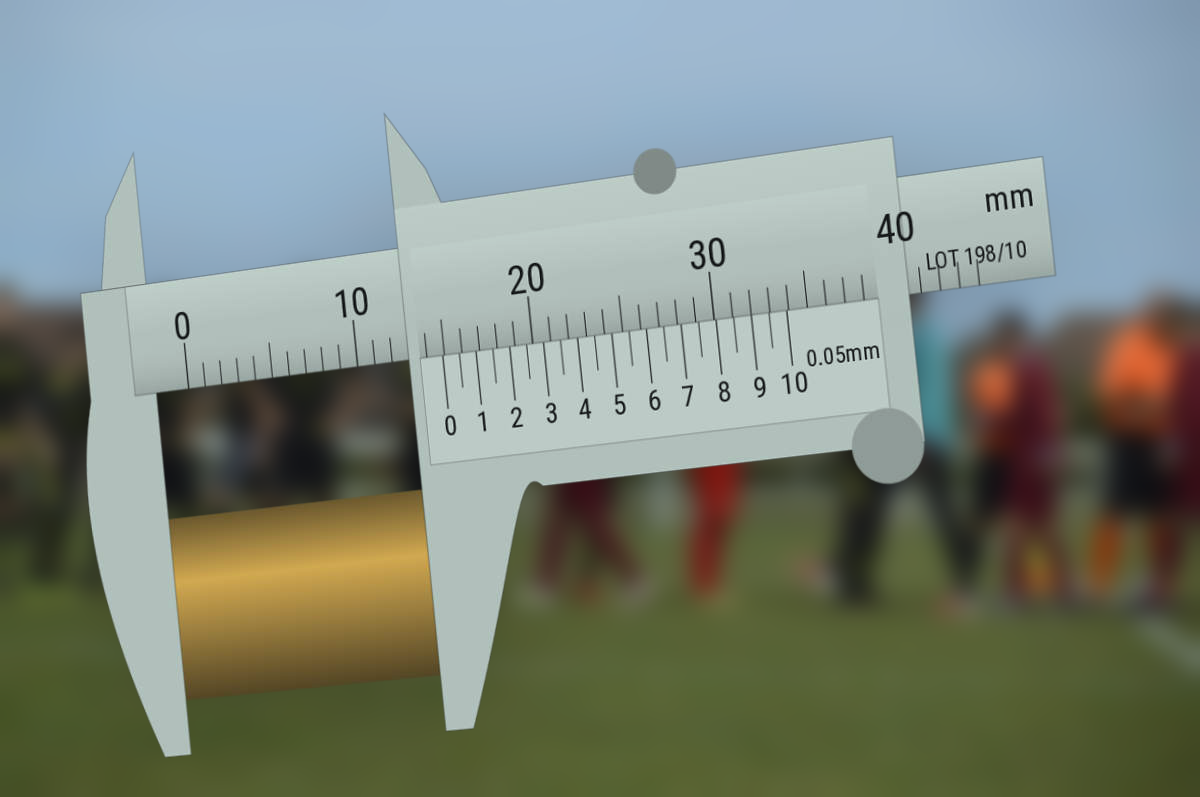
14.9 mm
